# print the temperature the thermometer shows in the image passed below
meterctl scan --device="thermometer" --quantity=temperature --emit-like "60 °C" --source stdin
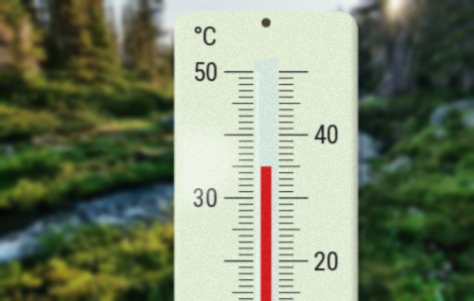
35 °C
